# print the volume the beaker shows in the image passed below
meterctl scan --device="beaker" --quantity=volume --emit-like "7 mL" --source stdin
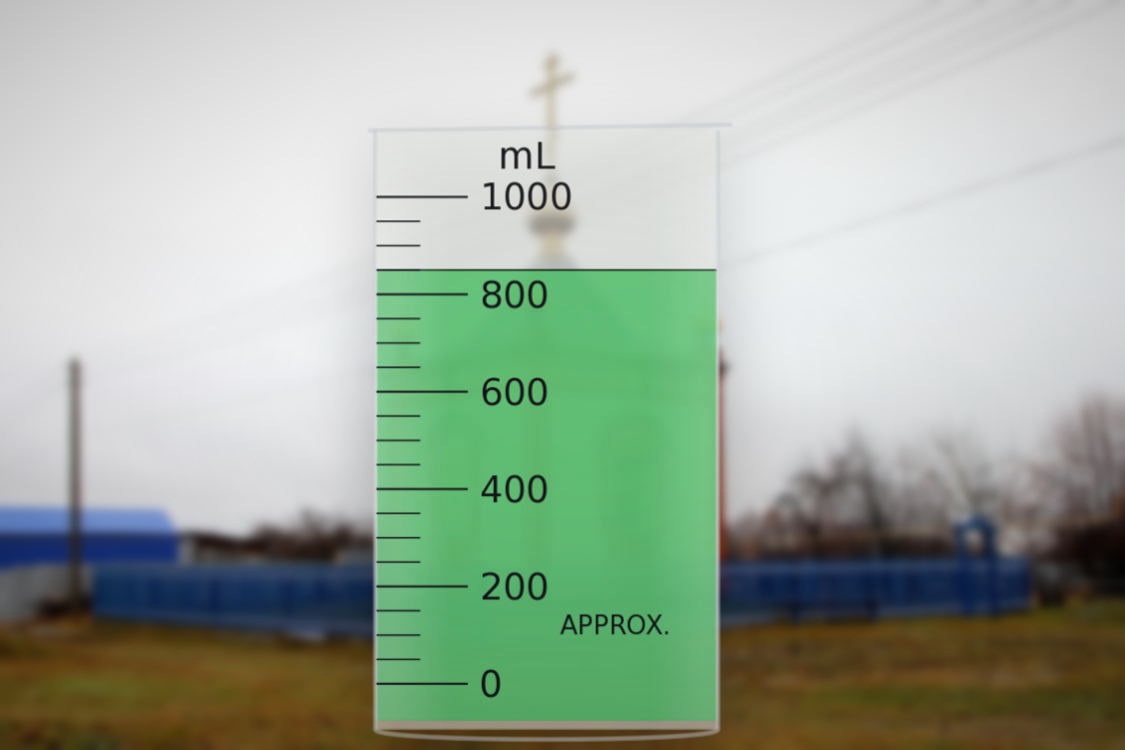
850 mL
